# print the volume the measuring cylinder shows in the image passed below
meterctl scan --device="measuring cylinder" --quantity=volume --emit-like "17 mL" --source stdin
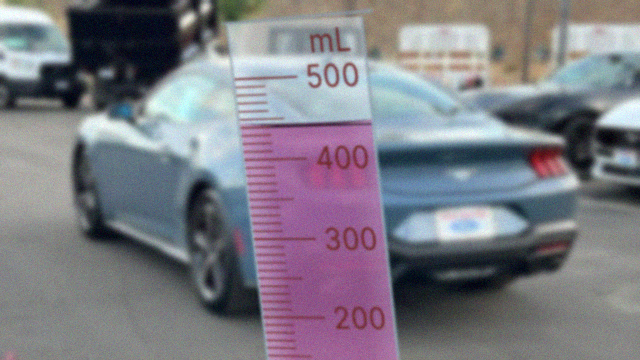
440 mL
